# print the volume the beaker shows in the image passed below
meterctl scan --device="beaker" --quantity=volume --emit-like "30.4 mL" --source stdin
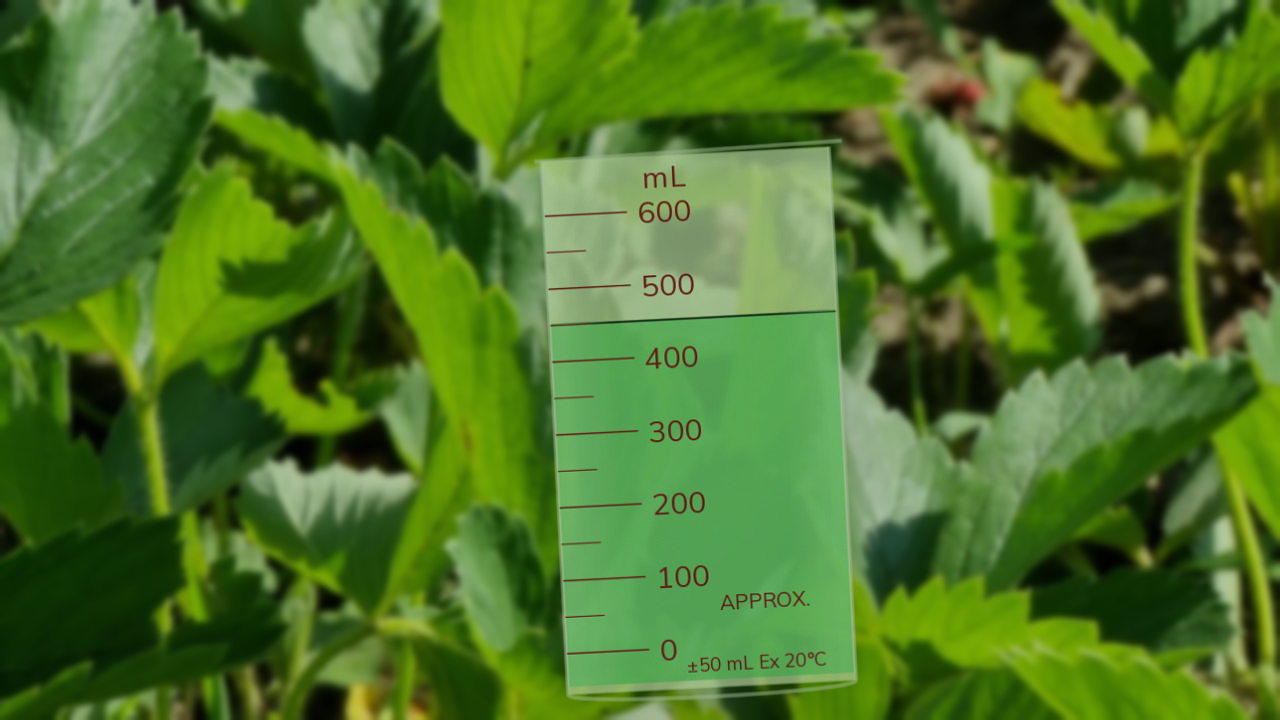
450 mL
